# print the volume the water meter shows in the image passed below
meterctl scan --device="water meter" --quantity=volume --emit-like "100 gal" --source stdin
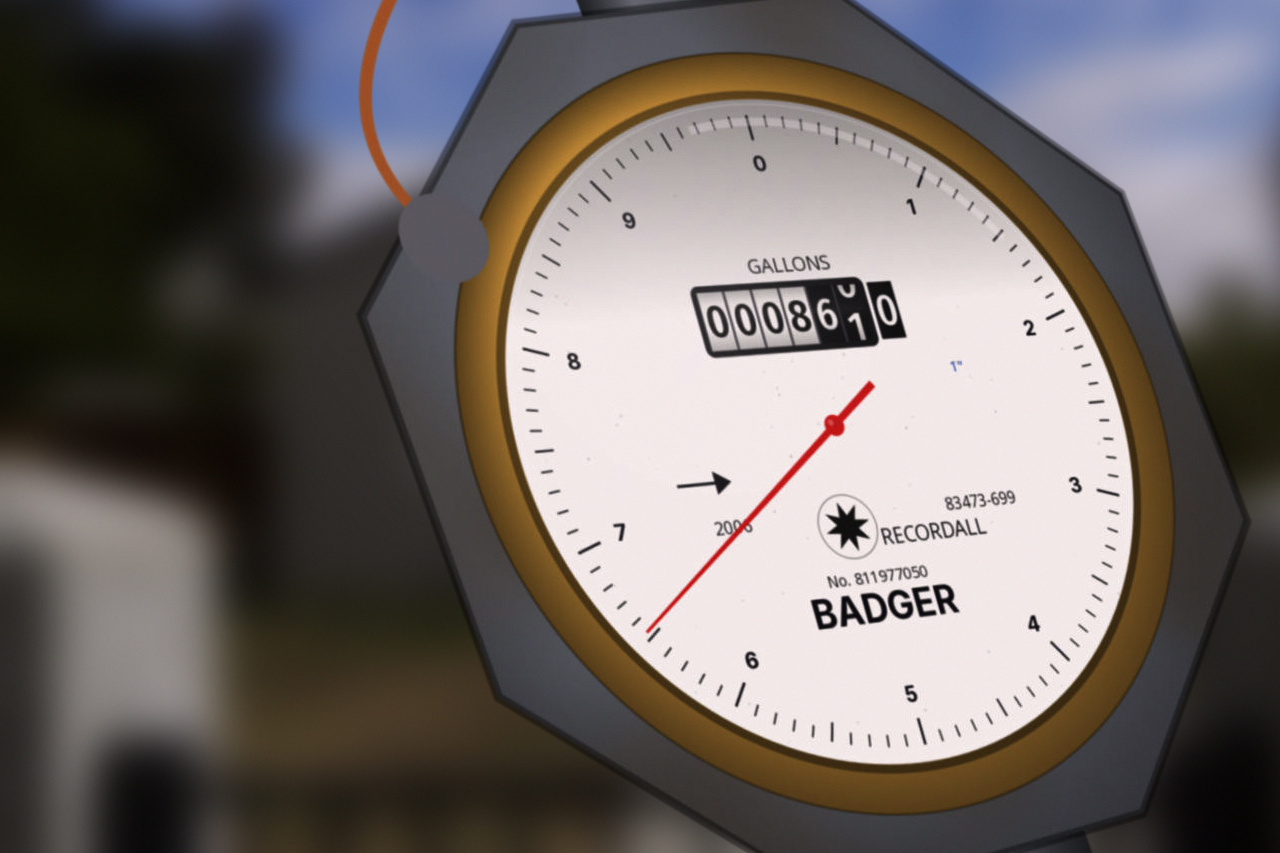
8606.5 gal
